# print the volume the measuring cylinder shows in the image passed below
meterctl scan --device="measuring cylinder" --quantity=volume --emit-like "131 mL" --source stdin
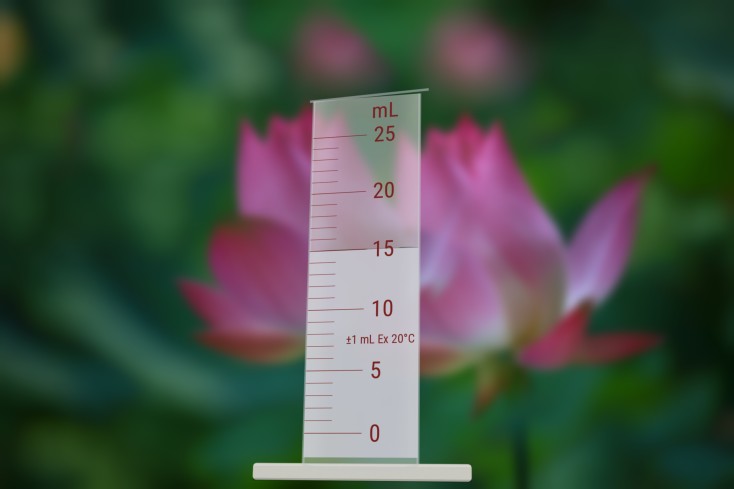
15 mL
